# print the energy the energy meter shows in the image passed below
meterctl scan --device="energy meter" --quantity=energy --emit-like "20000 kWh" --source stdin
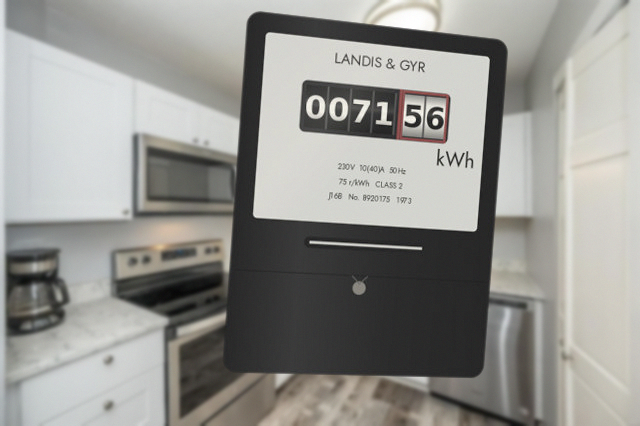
71.56 kWh
